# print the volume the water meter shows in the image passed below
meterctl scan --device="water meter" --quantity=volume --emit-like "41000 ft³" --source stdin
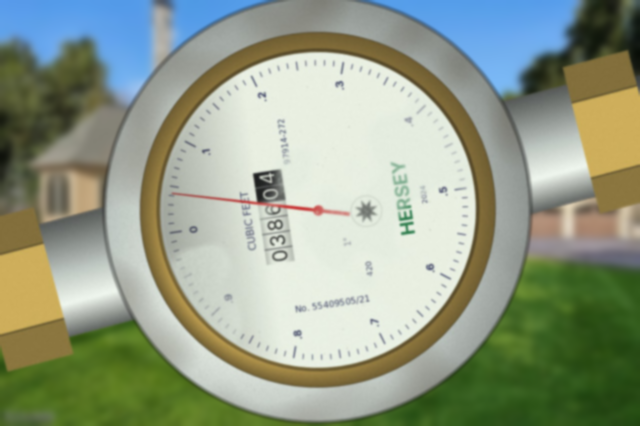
38604.04 ft³
